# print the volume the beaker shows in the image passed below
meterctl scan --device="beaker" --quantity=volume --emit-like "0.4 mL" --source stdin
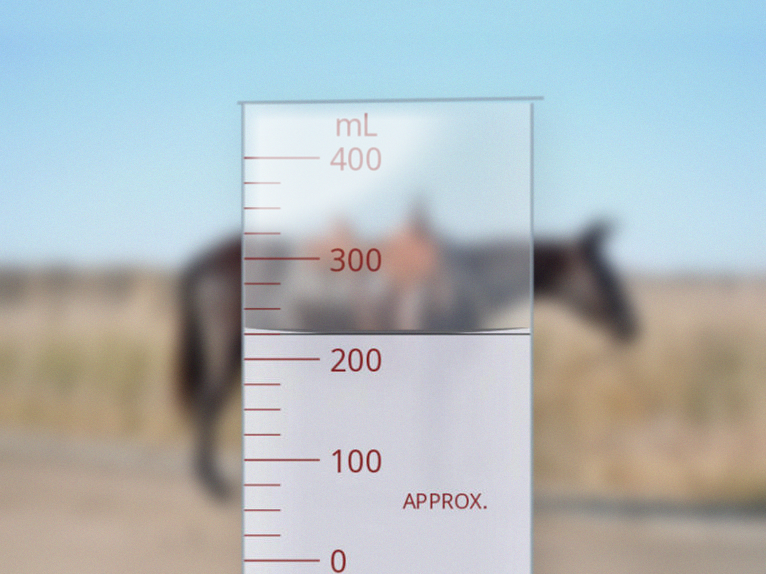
225 mL
